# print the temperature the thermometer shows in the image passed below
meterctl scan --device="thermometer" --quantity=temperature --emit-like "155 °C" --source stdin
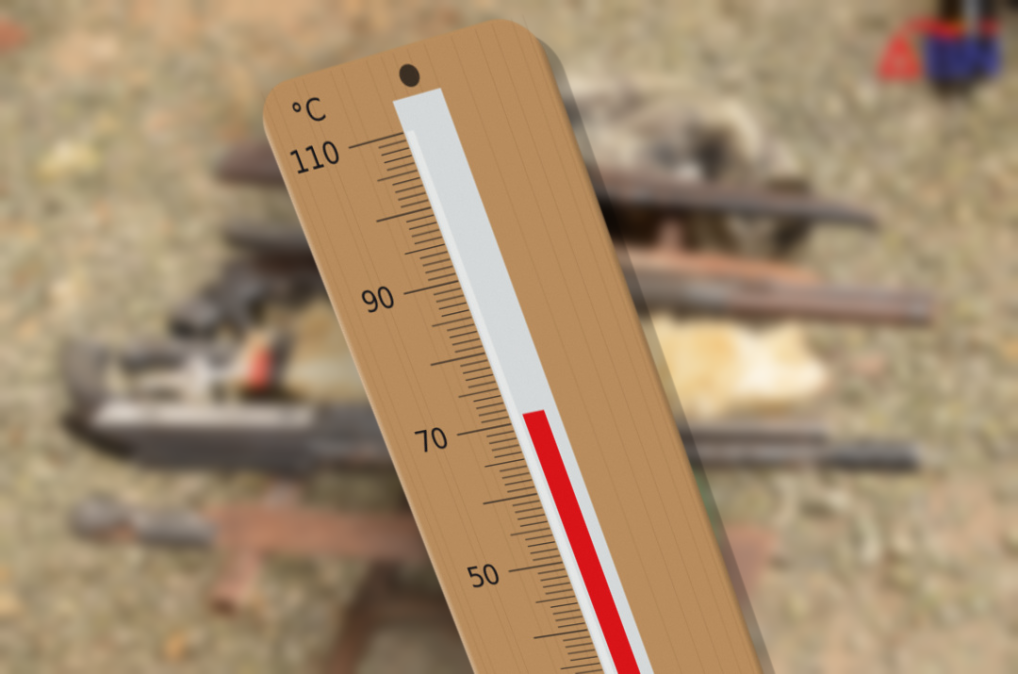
71 °C
